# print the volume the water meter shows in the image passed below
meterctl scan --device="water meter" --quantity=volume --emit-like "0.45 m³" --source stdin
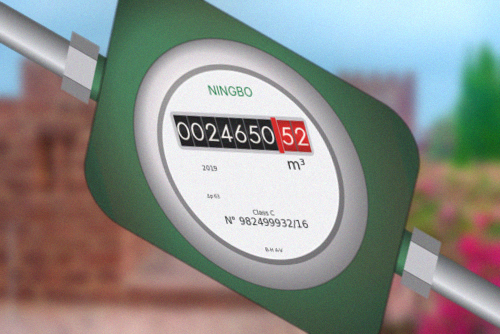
24650.52 m³
